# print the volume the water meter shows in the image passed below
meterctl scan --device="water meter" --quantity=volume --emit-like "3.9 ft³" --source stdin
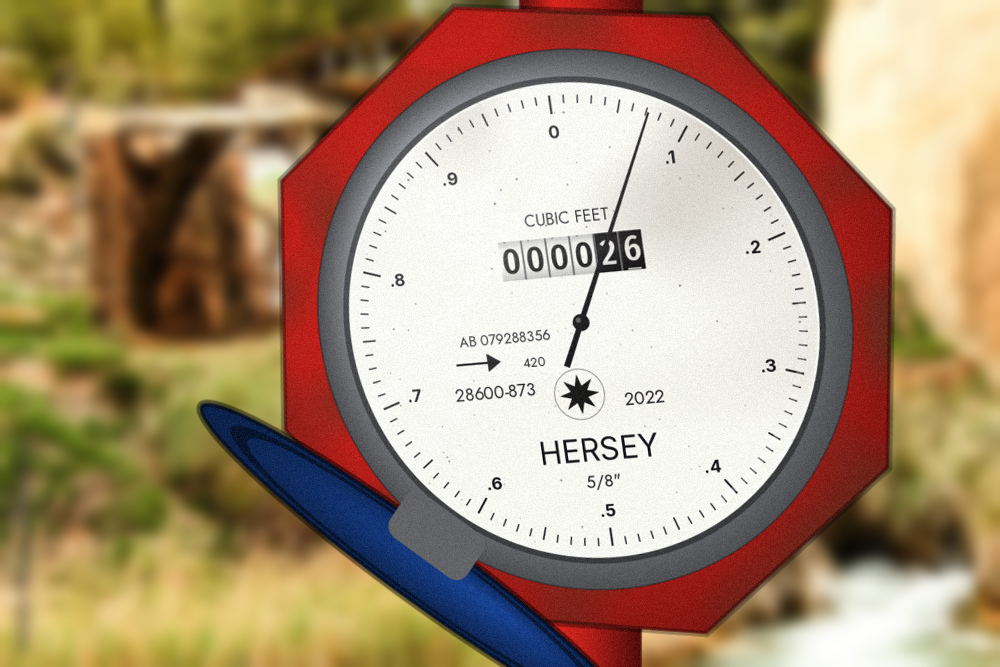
26.07 ft³
